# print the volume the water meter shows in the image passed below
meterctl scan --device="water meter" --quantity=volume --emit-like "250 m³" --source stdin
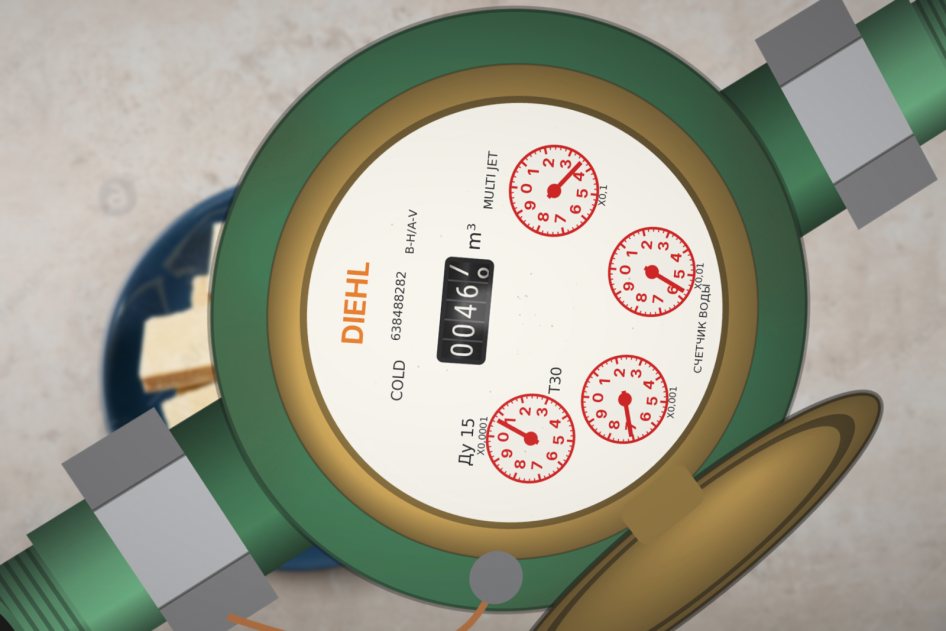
467.3570 m³
